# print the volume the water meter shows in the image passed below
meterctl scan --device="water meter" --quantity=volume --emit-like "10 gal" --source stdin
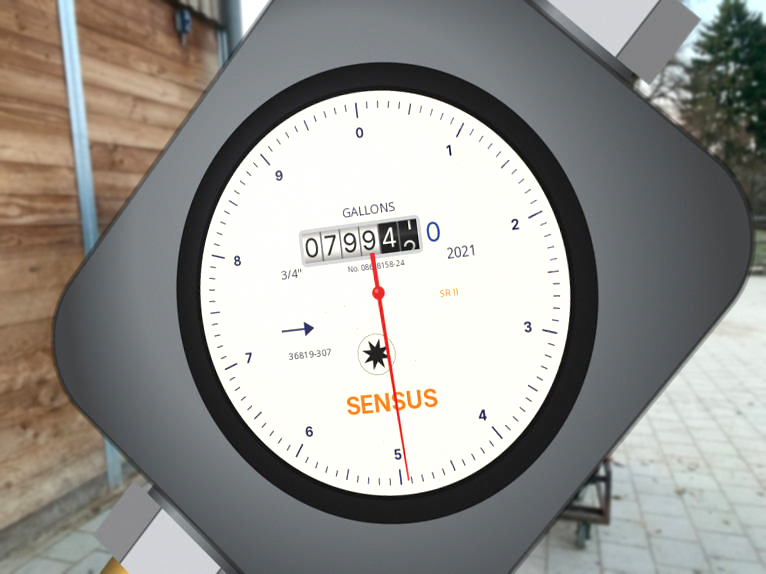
799414.9 gal
